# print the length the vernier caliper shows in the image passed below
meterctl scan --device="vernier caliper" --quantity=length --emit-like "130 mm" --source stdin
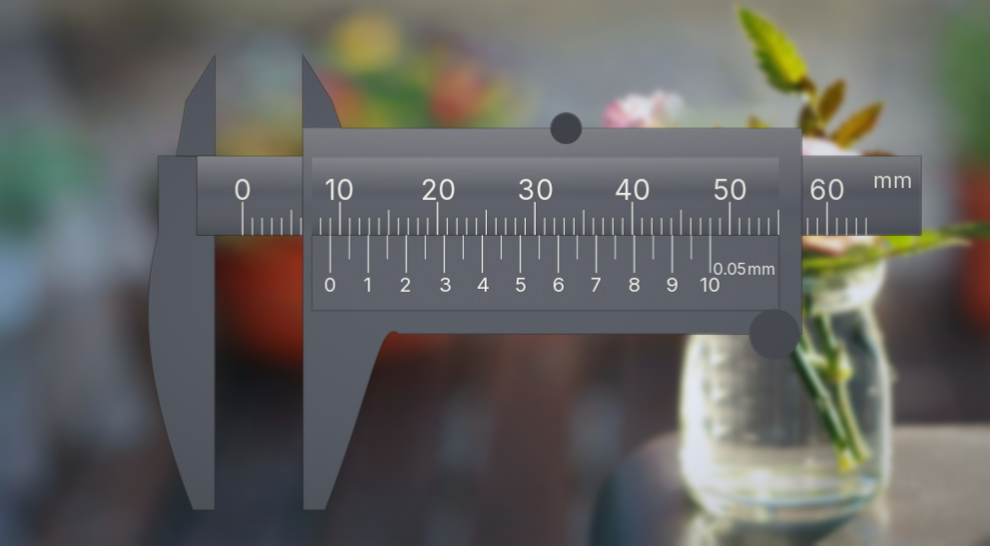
9.0 mm
